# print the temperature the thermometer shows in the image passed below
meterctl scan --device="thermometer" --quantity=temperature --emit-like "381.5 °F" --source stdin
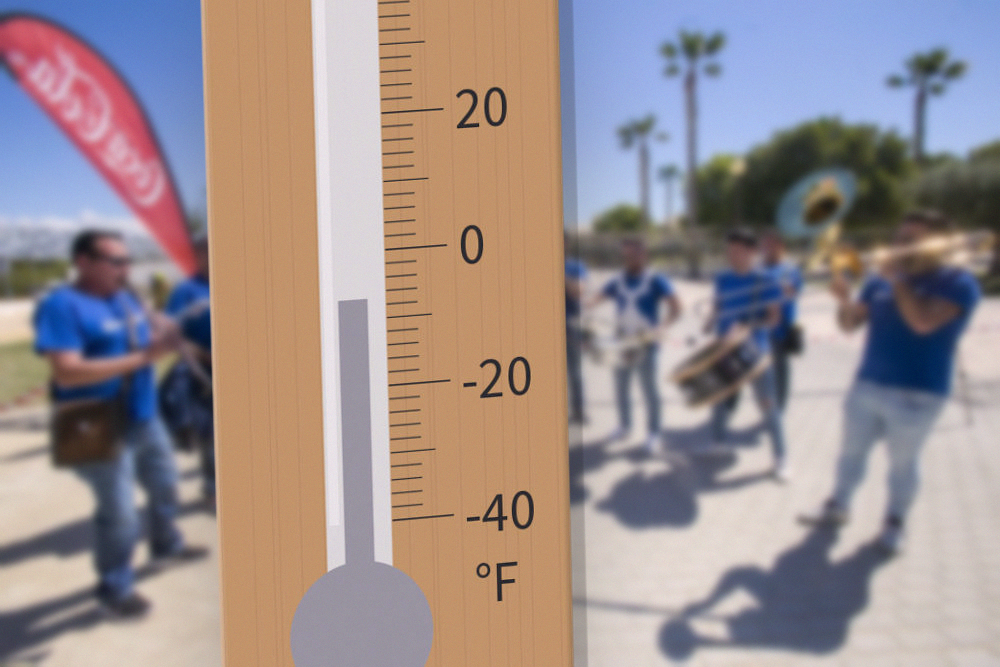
-7 °F
